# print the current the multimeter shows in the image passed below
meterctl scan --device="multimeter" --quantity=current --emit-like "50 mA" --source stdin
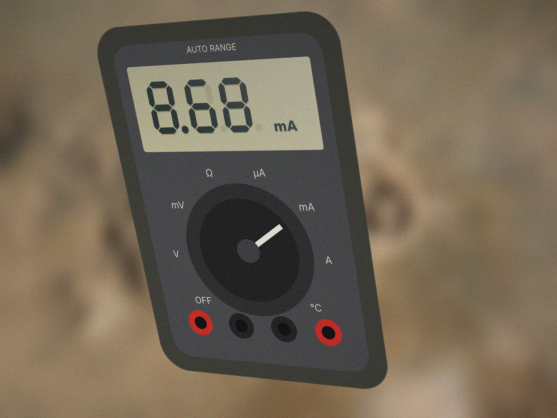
8.68 mA
